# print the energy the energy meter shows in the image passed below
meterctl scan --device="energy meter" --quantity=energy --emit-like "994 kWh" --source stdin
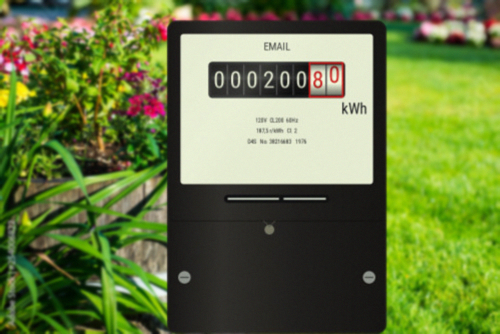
200.80 kWh
